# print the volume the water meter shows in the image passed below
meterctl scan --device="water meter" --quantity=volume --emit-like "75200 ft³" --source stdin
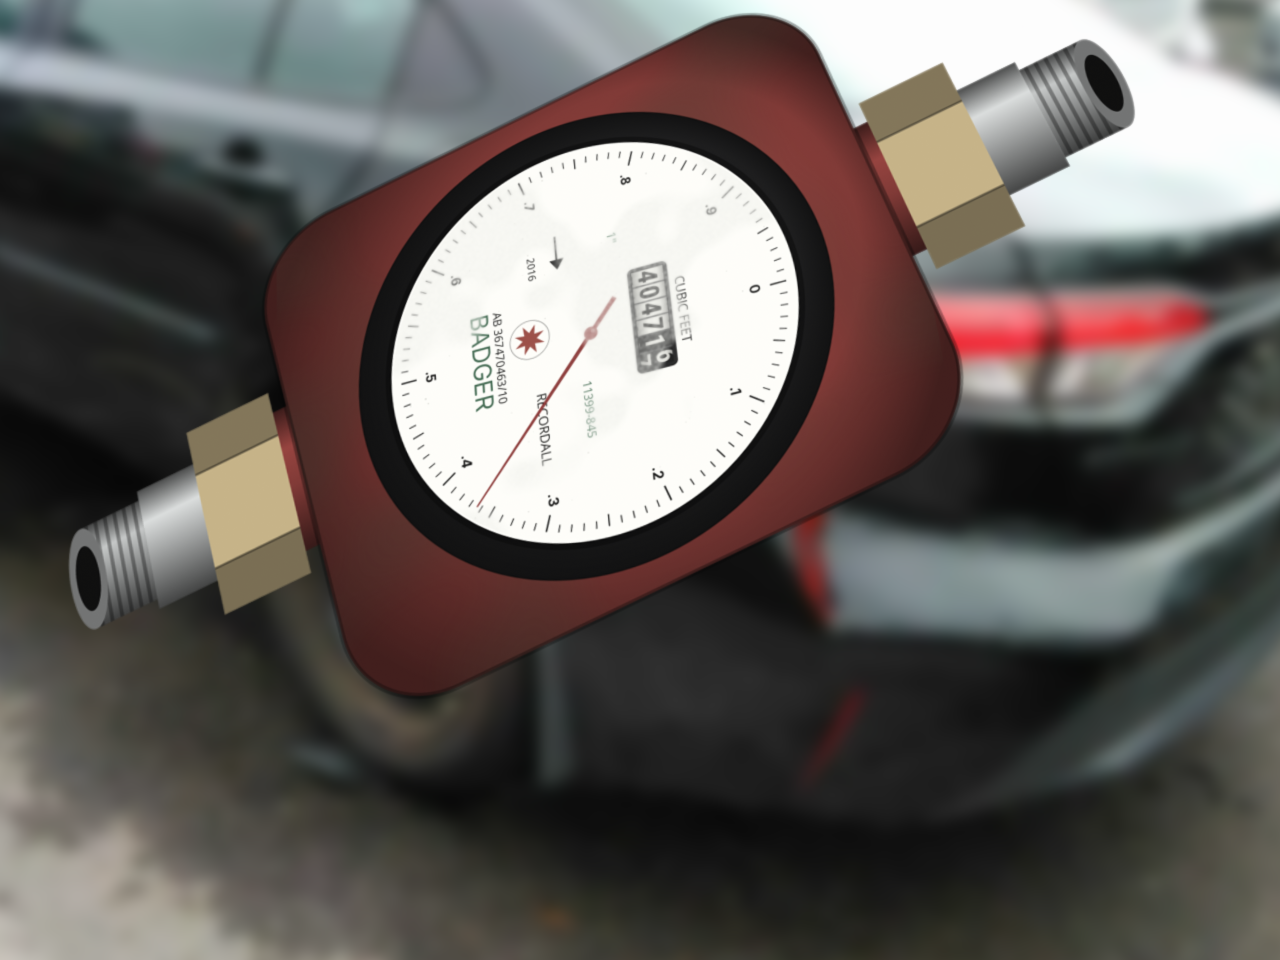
404716.36 ft³
